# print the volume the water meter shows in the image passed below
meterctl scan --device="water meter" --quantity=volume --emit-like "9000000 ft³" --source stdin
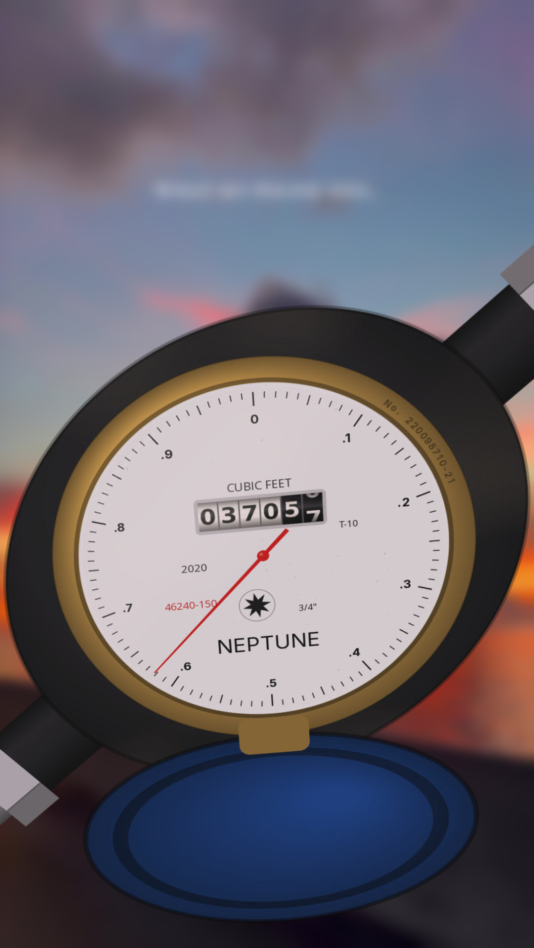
37056.62 ft³
